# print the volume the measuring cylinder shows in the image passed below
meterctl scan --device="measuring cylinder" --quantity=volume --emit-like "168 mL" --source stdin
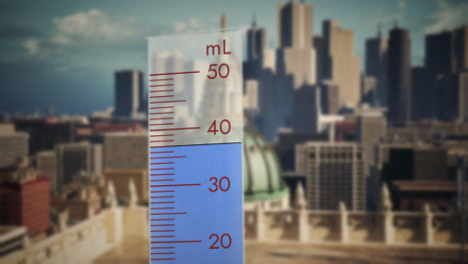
37 mL
